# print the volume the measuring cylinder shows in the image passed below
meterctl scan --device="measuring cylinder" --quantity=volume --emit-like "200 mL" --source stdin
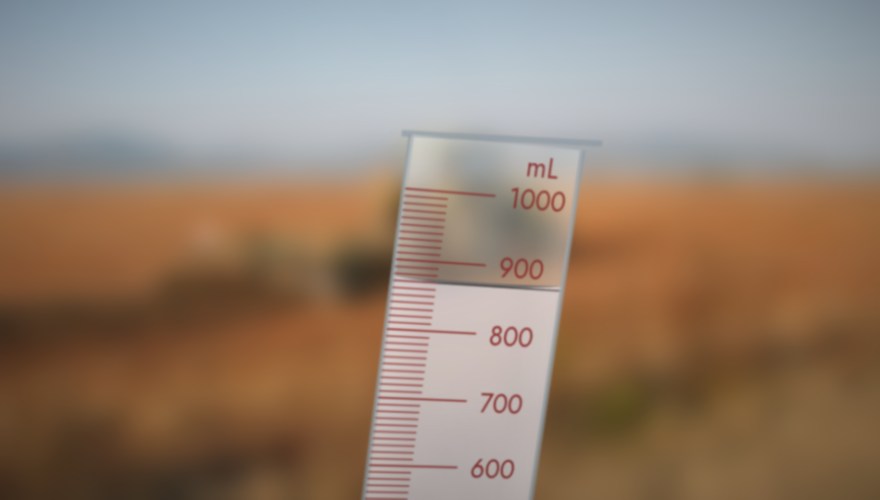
870 mL
